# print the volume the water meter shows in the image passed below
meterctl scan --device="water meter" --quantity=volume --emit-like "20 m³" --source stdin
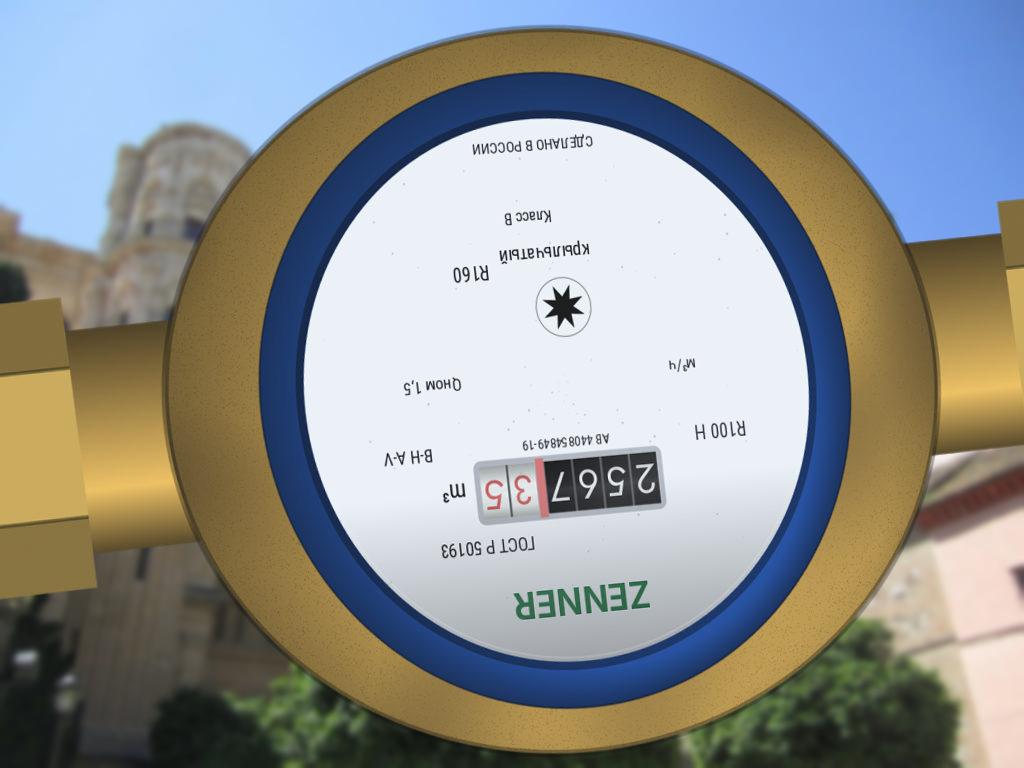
2567.35 m³
